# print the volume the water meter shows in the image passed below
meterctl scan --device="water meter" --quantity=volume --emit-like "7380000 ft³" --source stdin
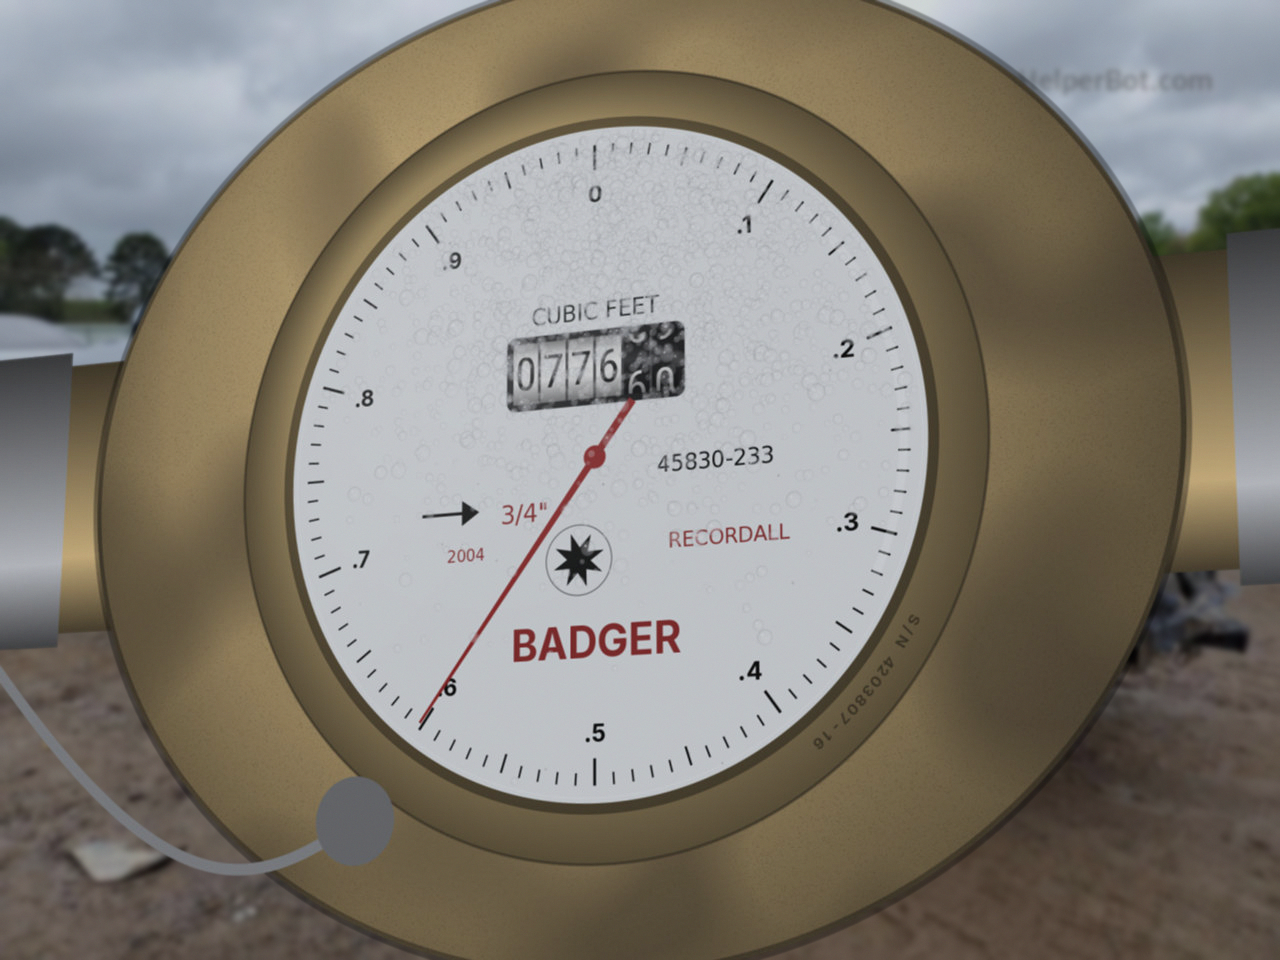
77659.60 ft³
